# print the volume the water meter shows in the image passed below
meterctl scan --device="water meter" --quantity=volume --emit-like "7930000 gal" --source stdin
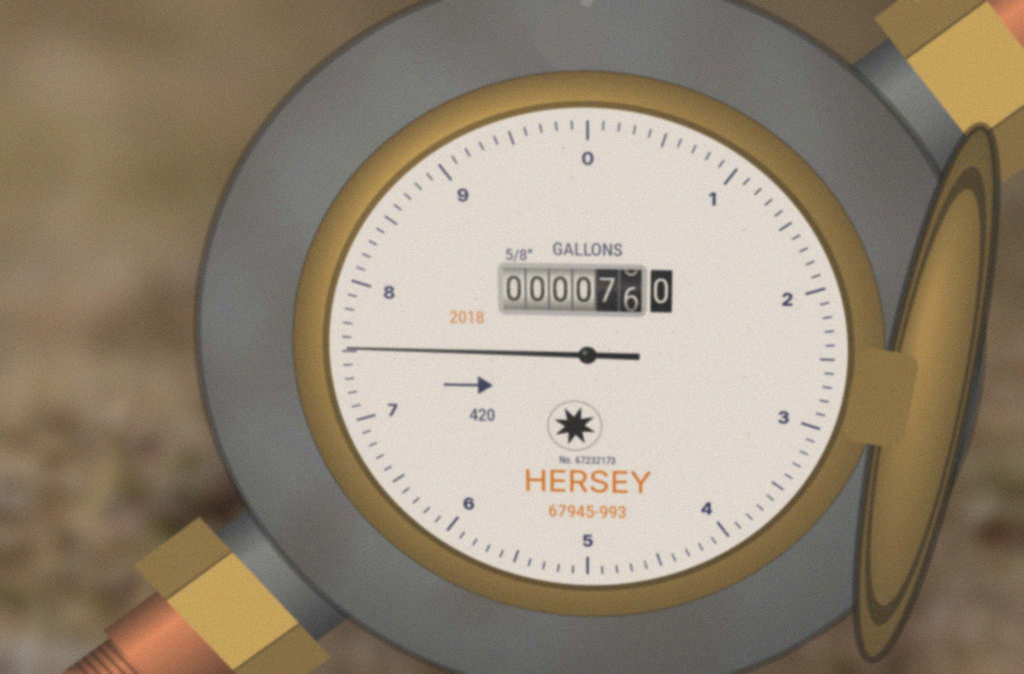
757.5 gal
